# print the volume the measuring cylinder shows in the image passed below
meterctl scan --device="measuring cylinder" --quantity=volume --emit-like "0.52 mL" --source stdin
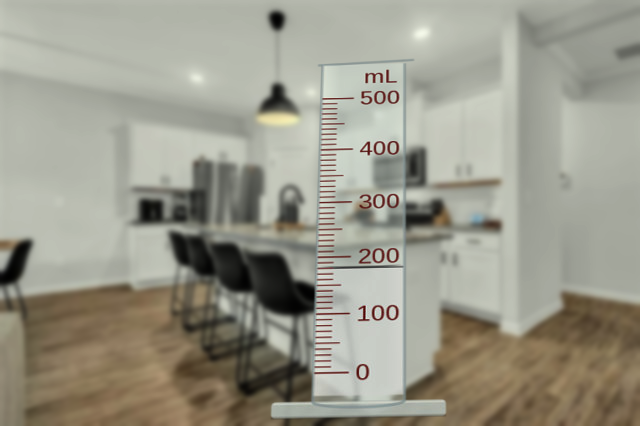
180 mL
